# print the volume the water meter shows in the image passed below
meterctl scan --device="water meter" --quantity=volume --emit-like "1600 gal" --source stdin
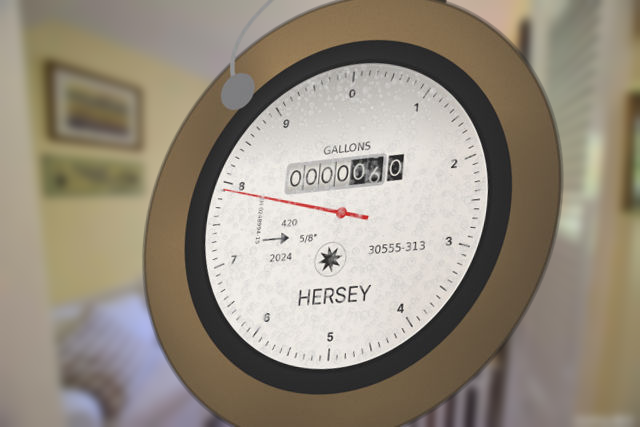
57.9 gal
